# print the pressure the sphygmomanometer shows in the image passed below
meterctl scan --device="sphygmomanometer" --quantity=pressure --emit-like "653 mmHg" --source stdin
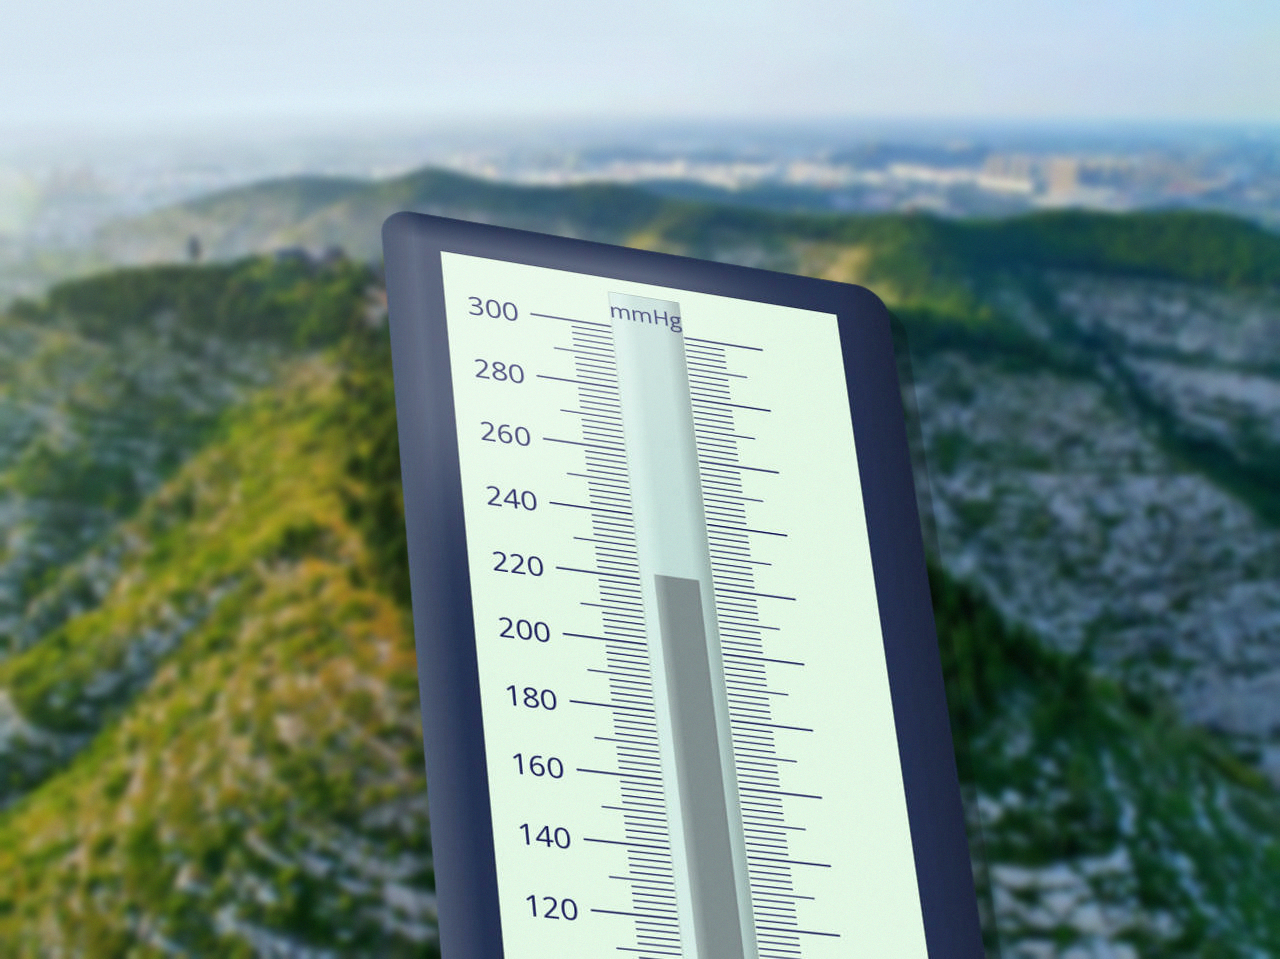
222 mmHg
